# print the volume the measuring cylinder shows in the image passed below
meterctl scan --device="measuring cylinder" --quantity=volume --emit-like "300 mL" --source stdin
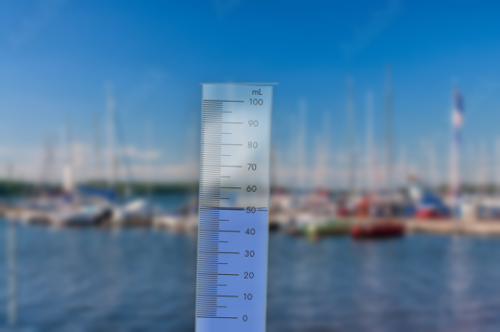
50 mL
